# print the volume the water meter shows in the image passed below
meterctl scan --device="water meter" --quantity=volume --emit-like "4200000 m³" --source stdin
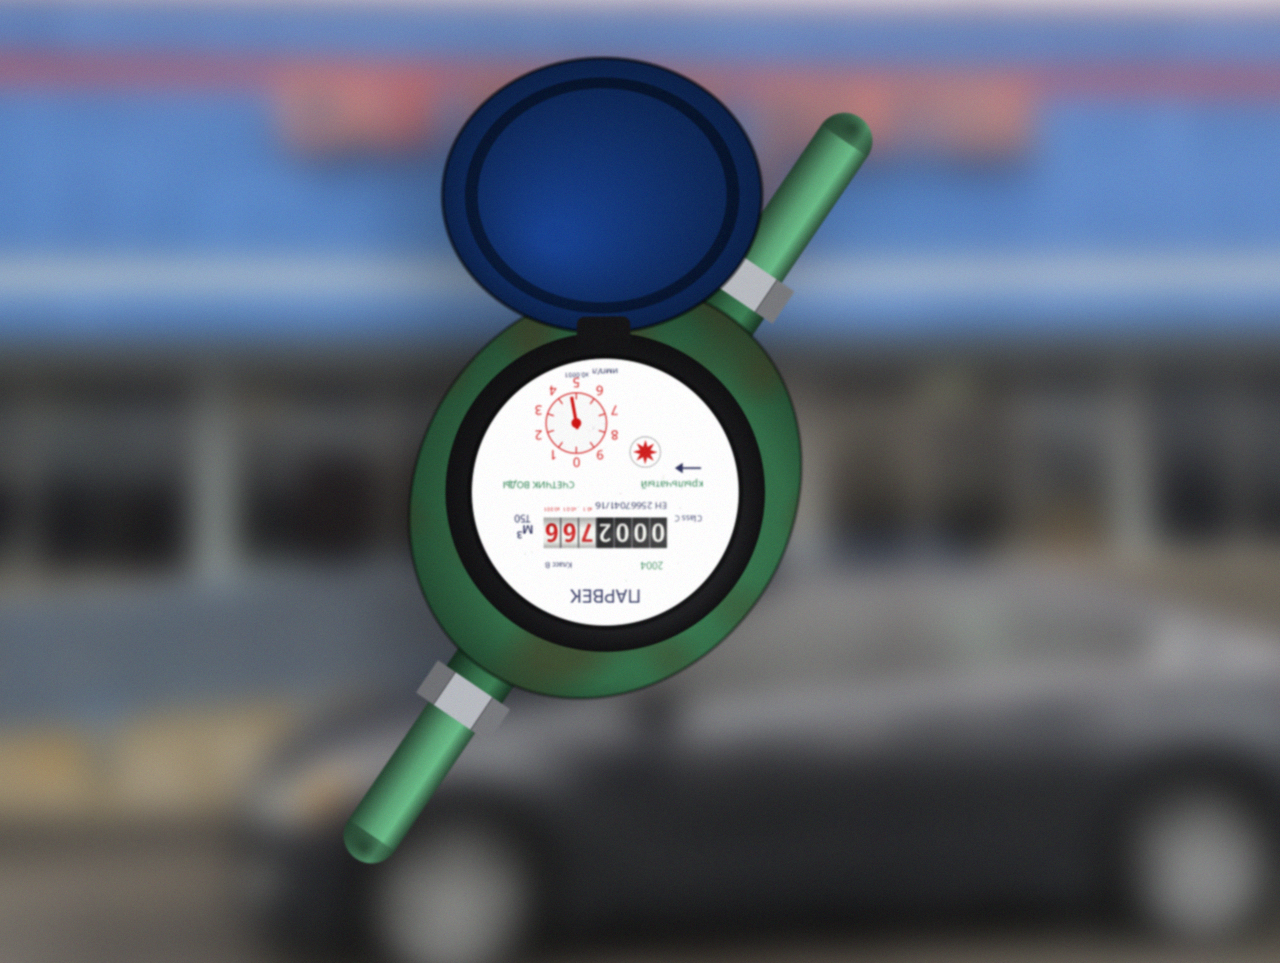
2.7664 m³
